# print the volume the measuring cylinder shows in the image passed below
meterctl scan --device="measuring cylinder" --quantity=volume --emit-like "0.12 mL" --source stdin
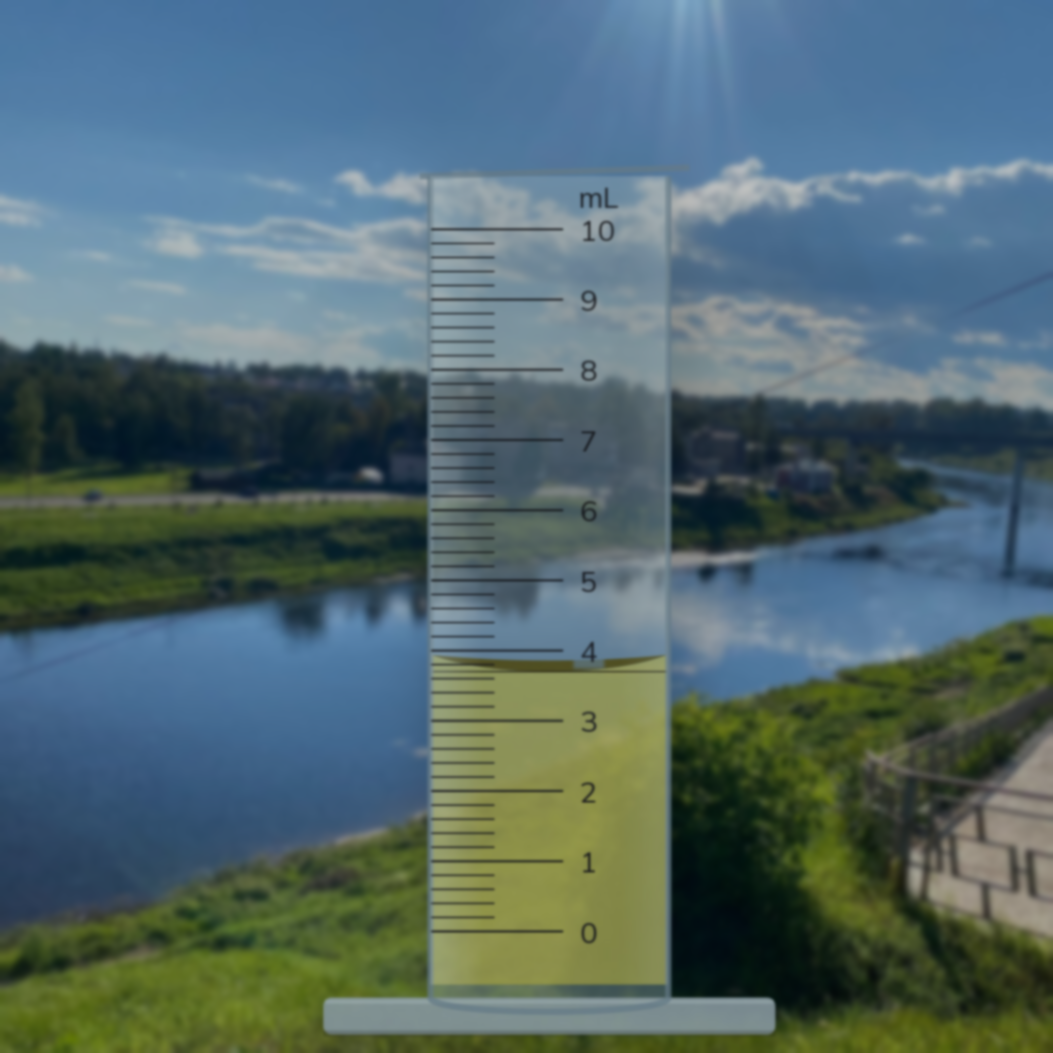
3.7 mL
